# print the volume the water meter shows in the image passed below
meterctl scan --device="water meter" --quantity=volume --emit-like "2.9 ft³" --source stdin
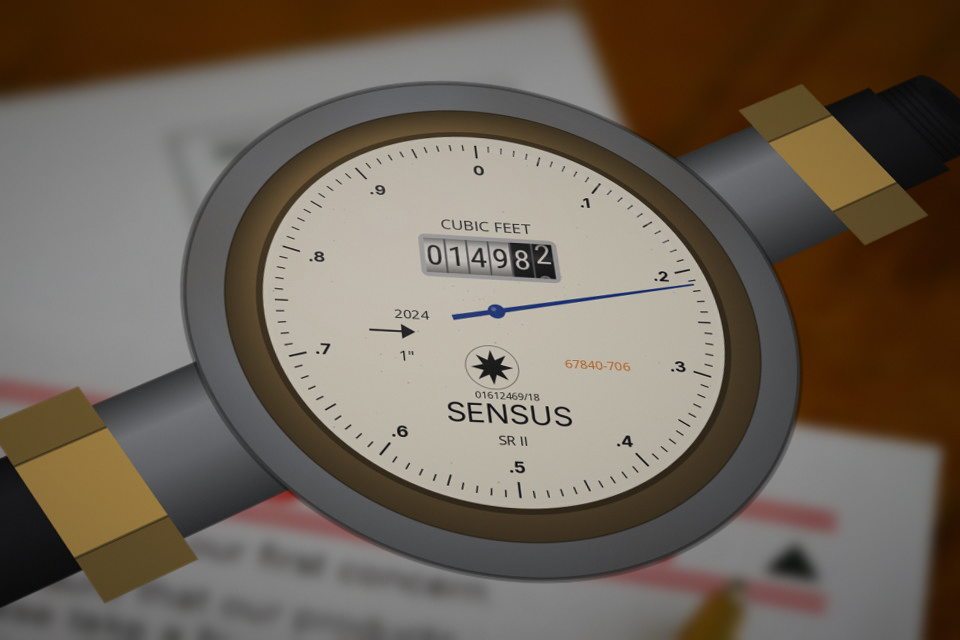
14982.21 ft³
